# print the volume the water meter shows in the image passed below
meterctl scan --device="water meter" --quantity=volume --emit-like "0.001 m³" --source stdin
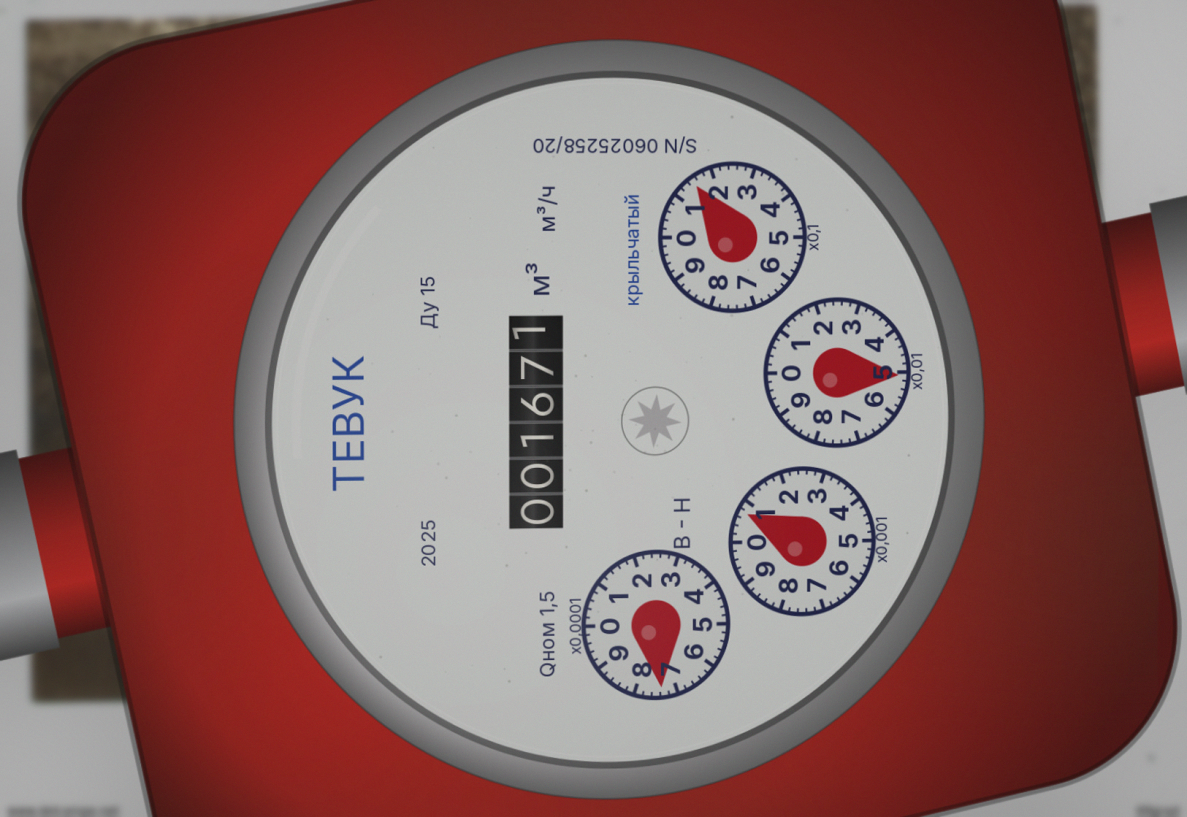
1671.1507 m³
